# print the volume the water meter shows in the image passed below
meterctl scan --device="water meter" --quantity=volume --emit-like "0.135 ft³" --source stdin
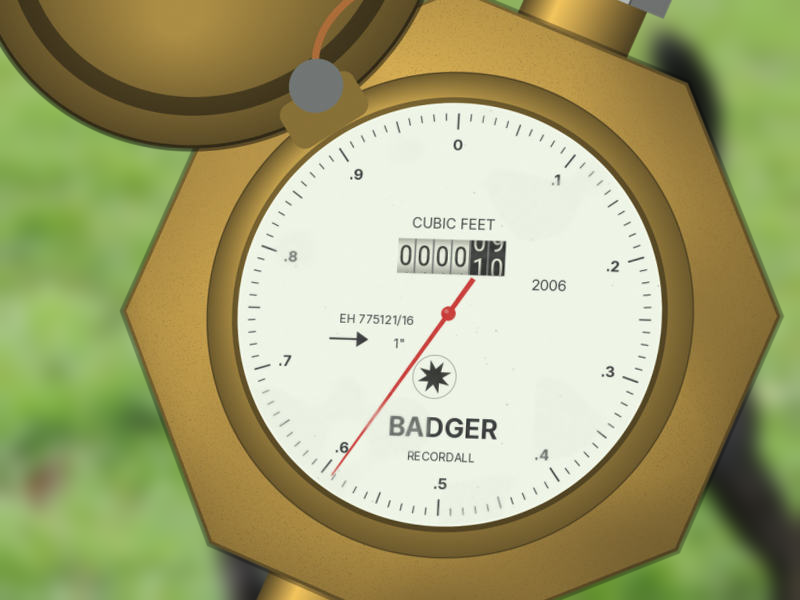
9.59 ft³
